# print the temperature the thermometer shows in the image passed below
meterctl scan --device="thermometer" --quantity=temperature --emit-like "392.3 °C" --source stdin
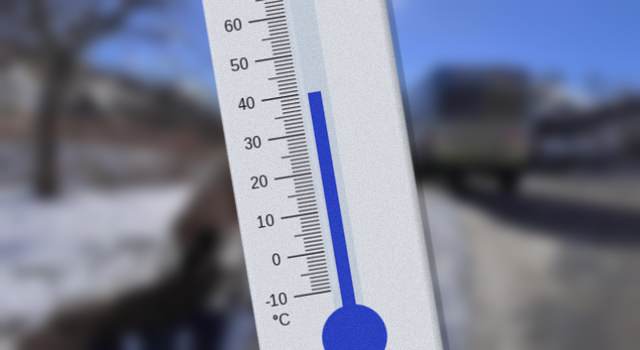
40 °C
